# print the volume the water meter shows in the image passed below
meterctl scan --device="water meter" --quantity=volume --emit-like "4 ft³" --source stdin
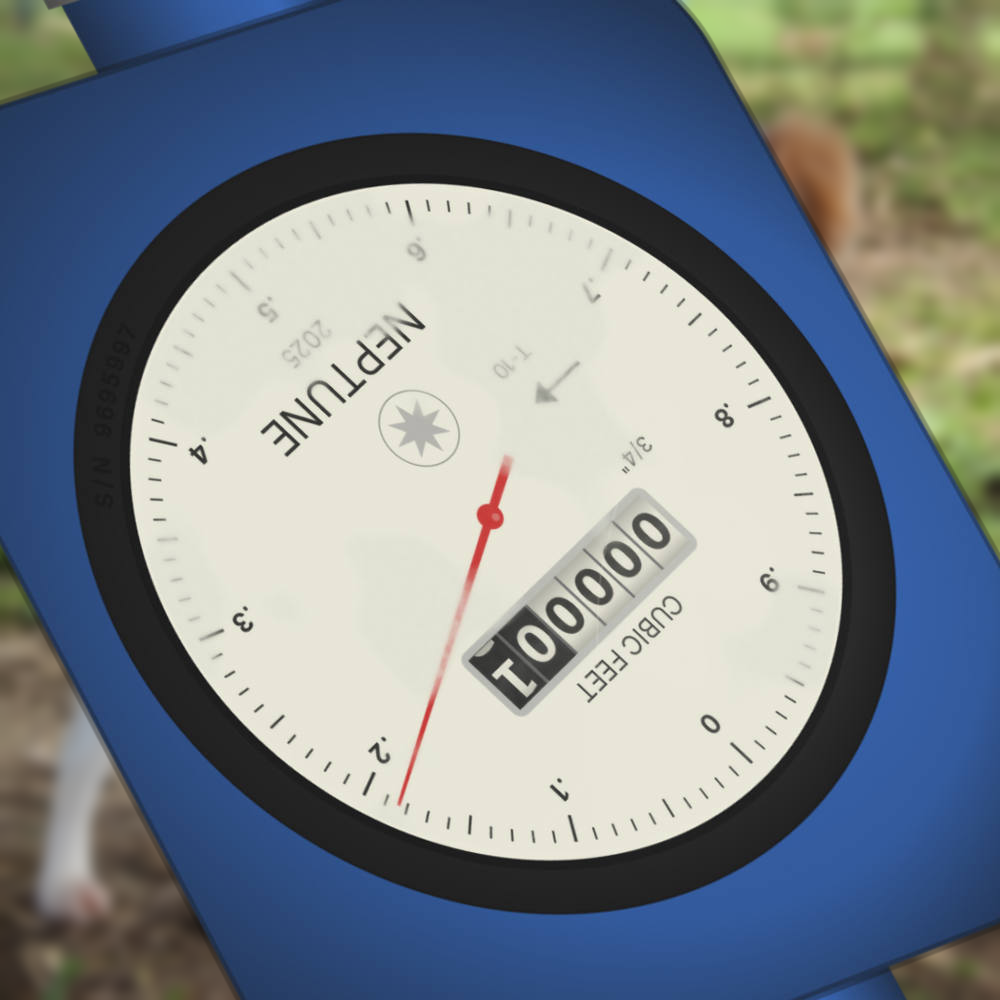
1.18 ft³
